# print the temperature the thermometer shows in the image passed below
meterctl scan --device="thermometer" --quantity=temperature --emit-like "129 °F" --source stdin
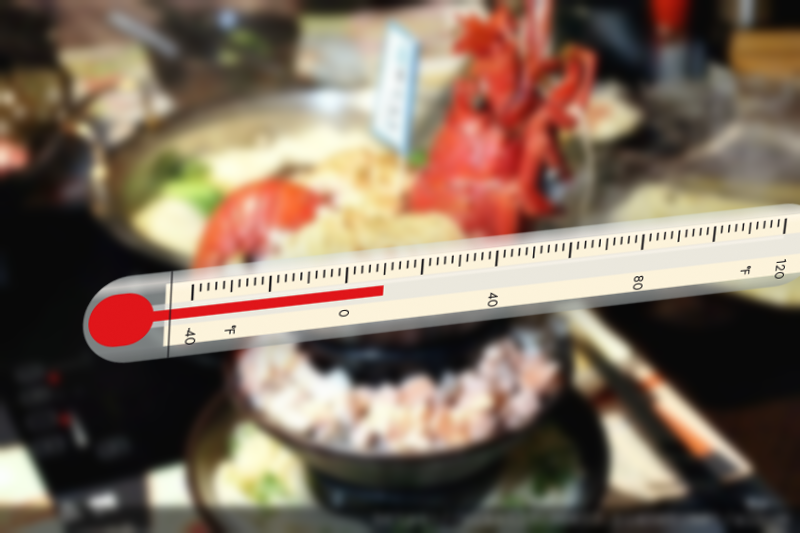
10 °F
